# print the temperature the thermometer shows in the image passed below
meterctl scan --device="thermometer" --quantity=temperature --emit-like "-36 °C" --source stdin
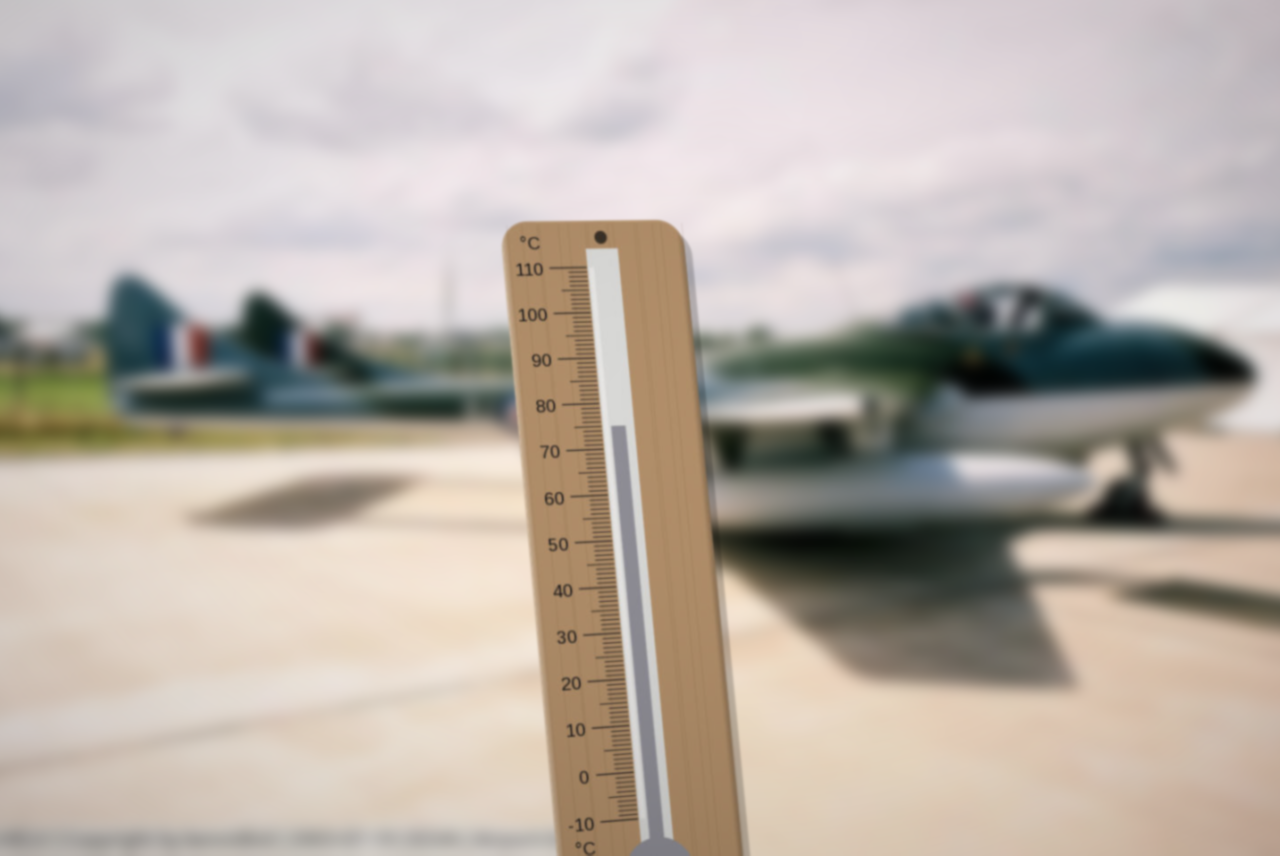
75 °C
